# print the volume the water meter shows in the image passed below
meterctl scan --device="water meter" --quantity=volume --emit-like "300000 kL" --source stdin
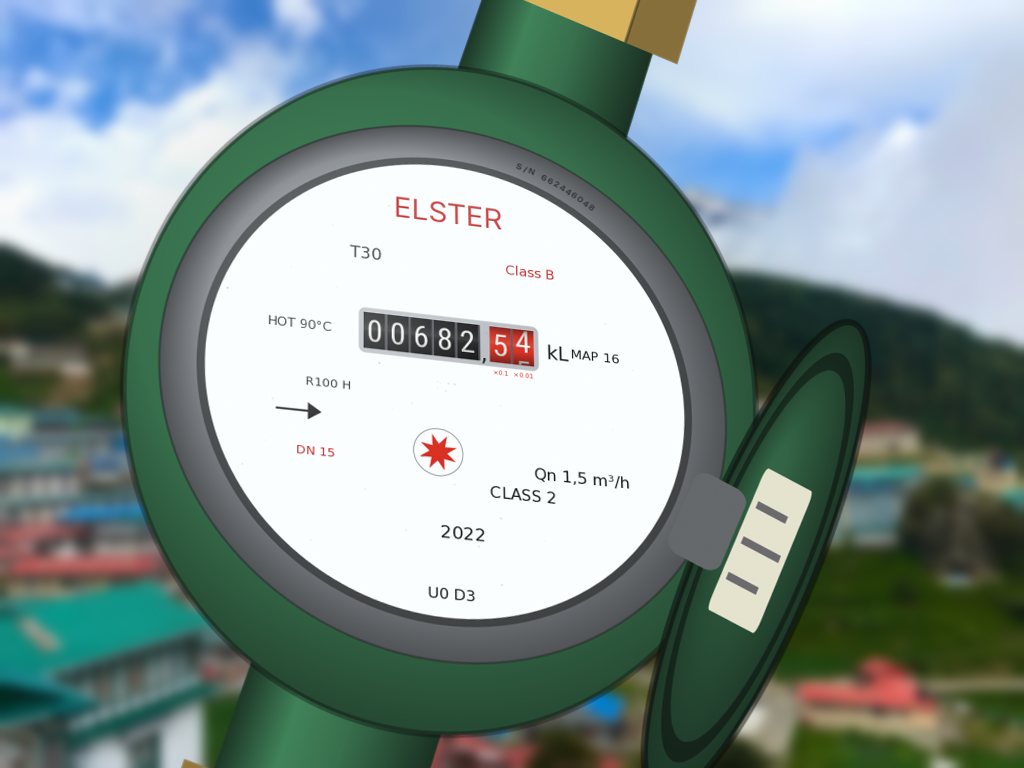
682.54 kL
